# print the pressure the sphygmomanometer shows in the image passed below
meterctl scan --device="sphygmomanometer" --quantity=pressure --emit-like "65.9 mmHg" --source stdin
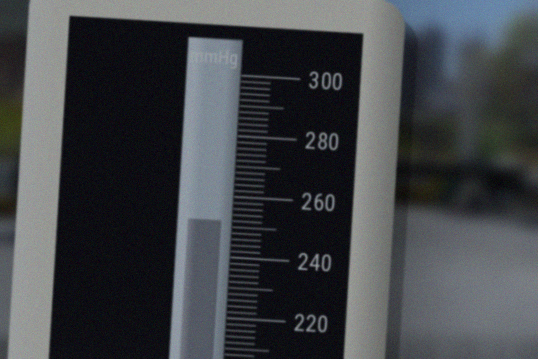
252 mmHg
